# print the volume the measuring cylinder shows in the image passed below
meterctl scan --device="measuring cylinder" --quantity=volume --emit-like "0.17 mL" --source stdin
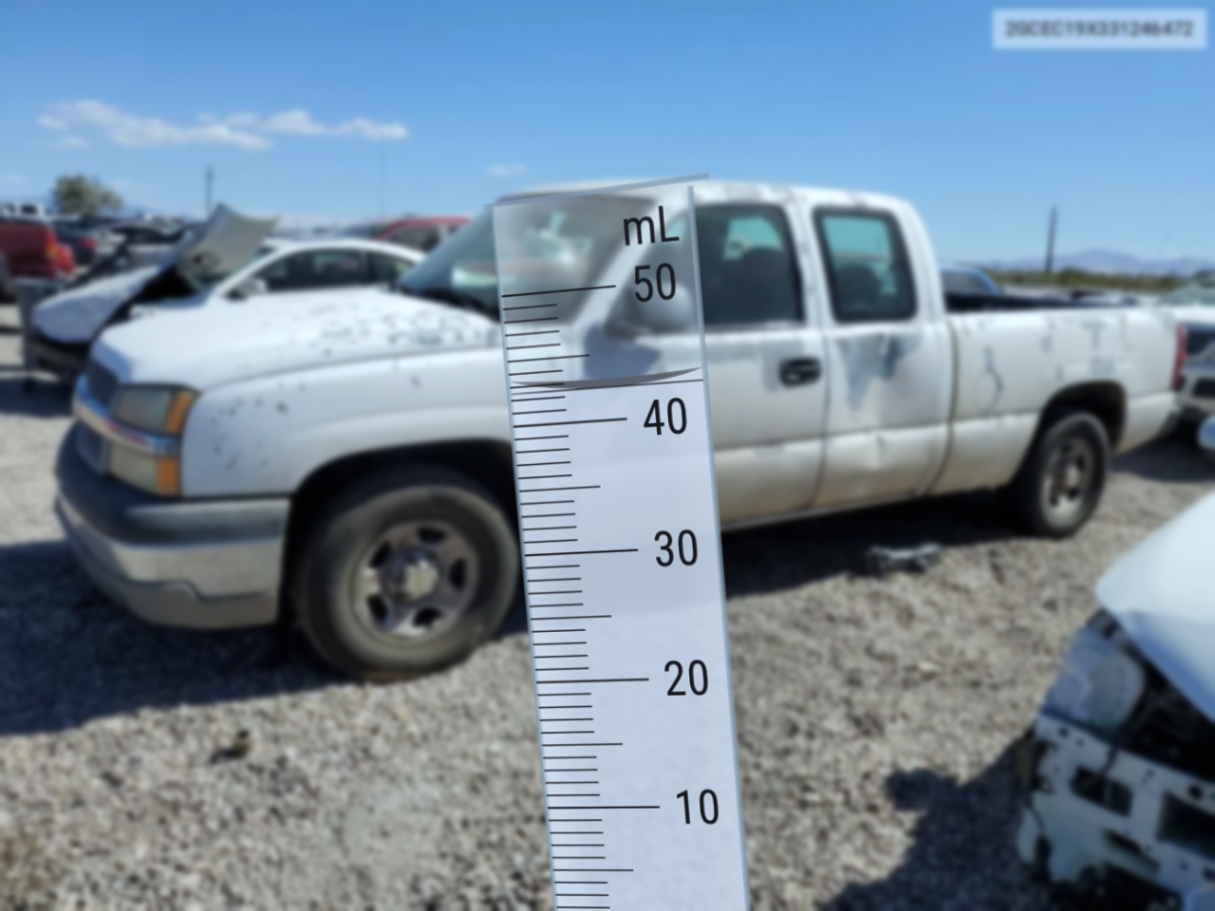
42.5 mL
